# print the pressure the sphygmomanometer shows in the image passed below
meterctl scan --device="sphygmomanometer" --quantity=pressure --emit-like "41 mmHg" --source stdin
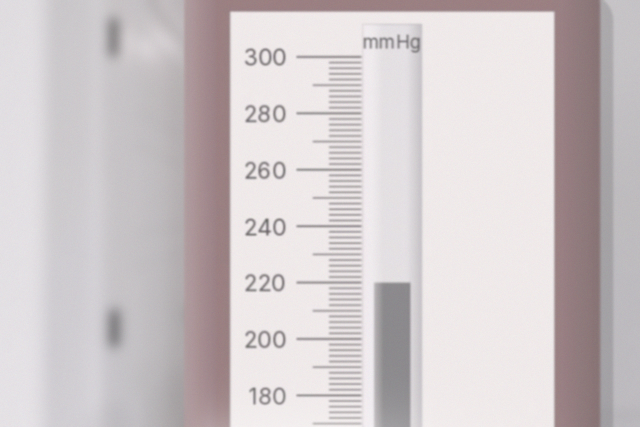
220 mmHg
